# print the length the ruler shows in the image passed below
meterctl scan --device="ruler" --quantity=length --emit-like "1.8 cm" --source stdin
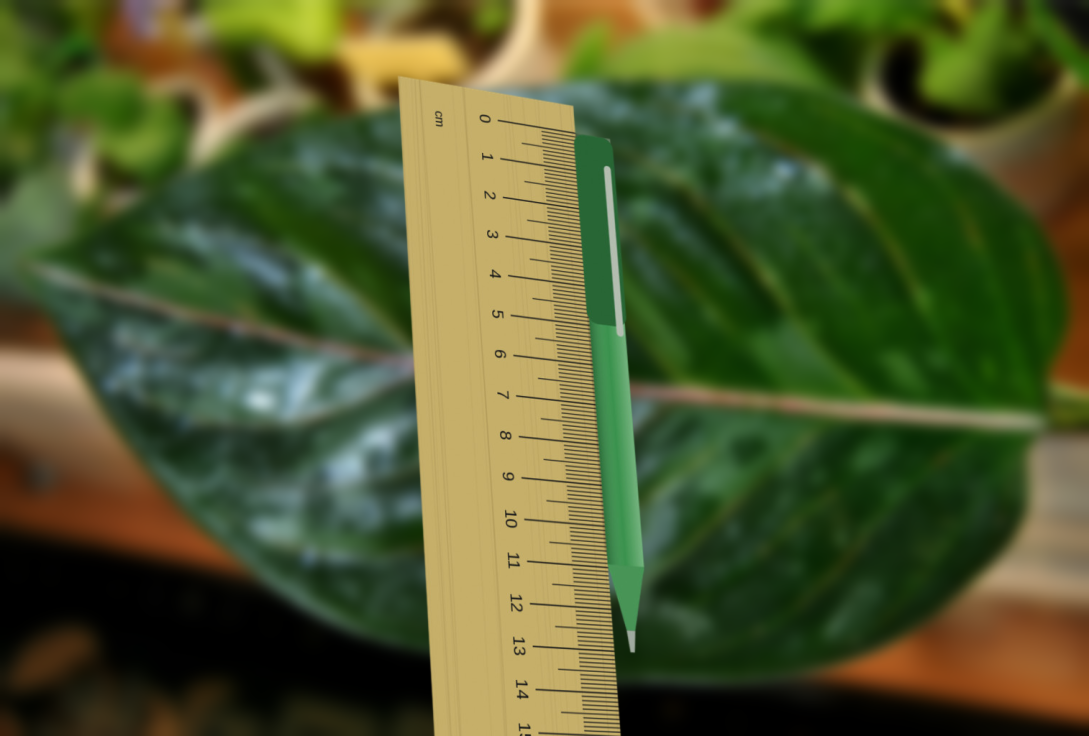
13 cm
